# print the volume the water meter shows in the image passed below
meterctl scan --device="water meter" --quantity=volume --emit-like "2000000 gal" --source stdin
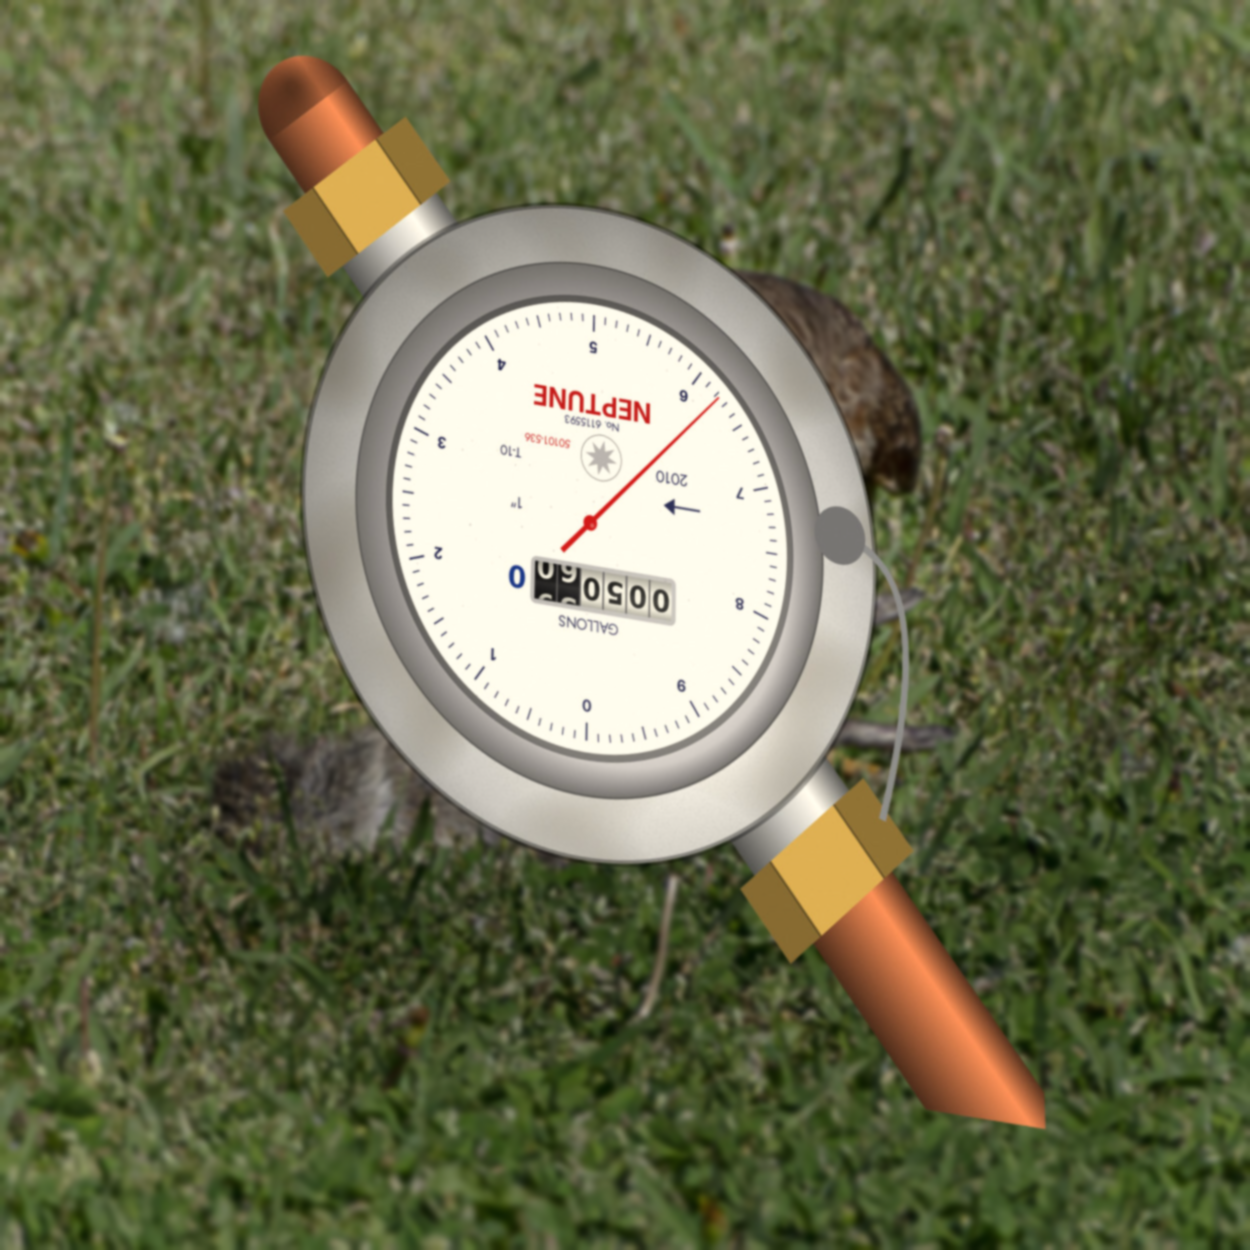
50596.2 gal
